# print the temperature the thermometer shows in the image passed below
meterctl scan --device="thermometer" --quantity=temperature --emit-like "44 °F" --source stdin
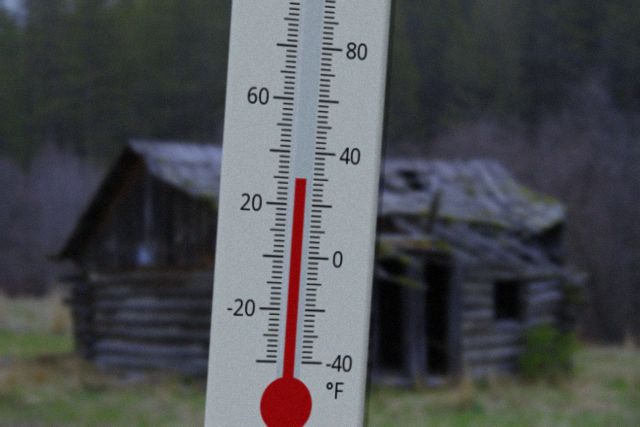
30 °F
